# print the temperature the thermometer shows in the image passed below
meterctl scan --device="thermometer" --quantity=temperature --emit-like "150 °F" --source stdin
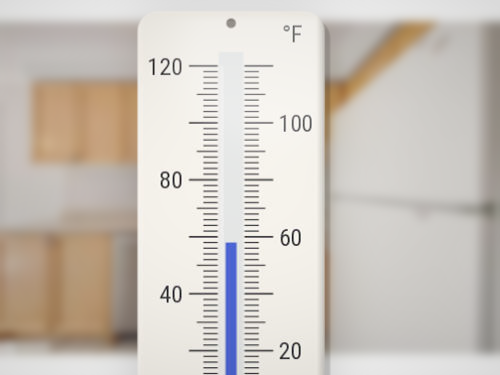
58 °F
